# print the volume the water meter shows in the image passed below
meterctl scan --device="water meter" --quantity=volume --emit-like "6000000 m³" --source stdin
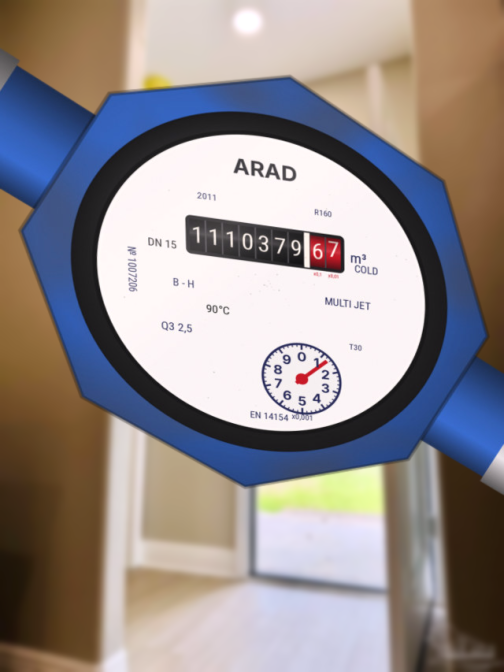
1110379.671 m³
